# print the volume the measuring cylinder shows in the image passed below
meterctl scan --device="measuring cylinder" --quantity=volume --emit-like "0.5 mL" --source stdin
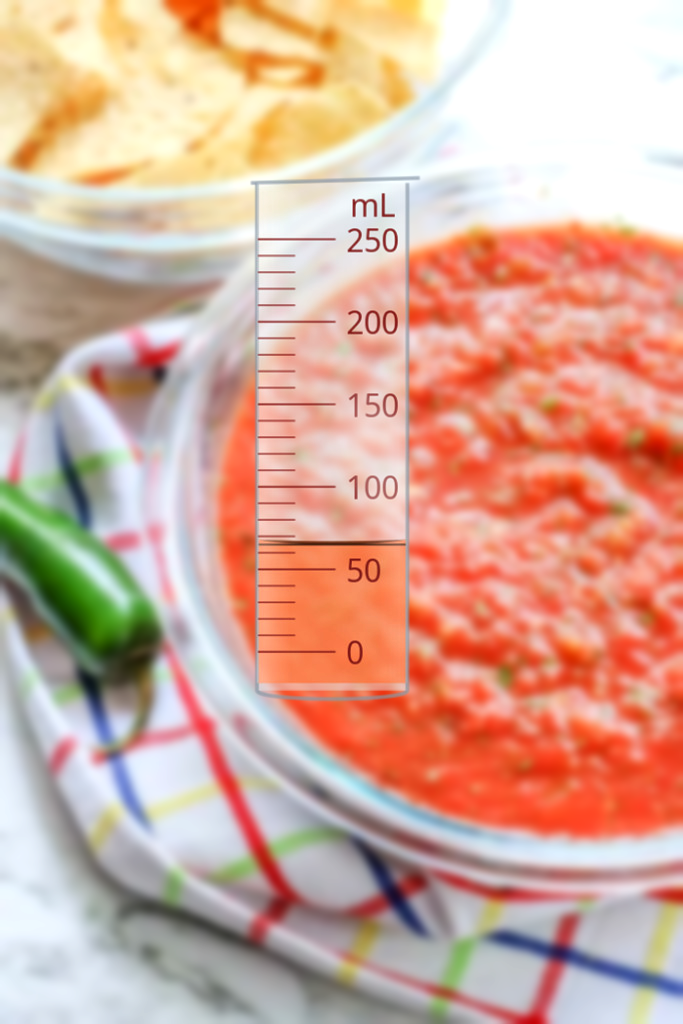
65 mL
